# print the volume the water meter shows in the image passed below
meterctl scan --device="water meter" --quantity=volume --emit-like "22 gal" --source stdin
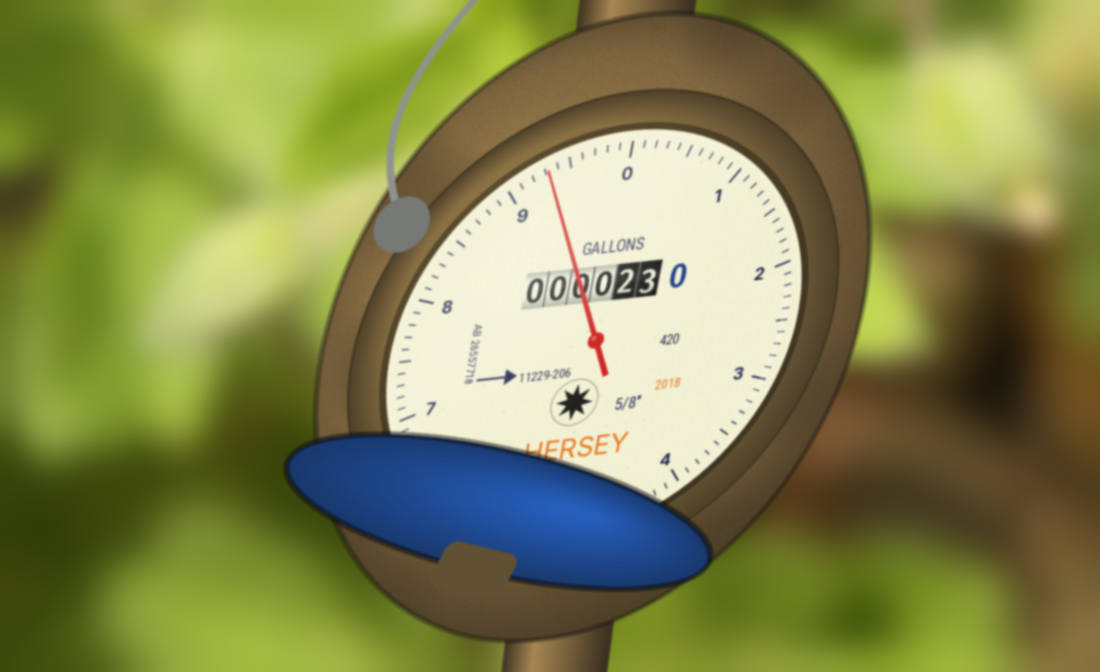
229.3 gal
